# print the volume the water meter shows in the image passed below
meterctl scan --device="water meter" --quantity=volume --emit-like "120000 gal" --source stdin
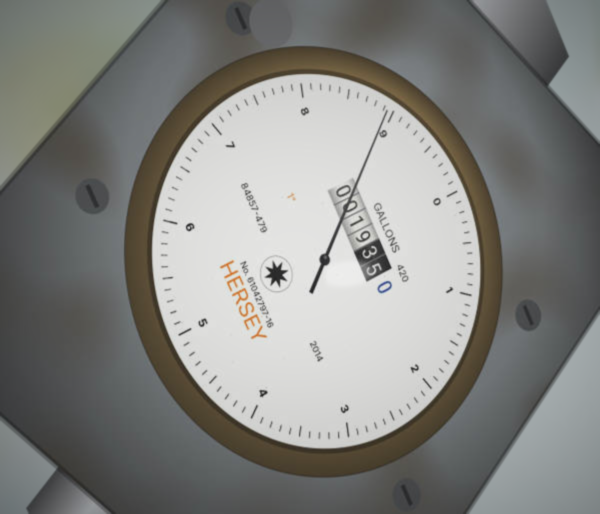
19348.9 gal
